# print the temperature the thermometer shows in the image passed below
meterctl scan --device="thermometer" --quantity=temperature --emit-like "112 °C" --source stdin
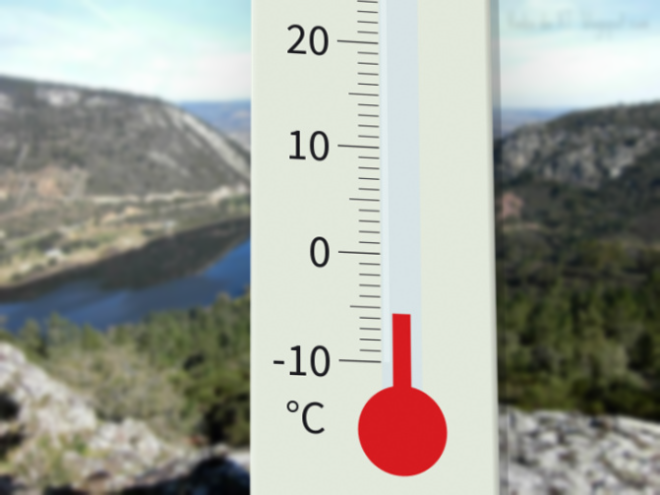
-5.5 °C
